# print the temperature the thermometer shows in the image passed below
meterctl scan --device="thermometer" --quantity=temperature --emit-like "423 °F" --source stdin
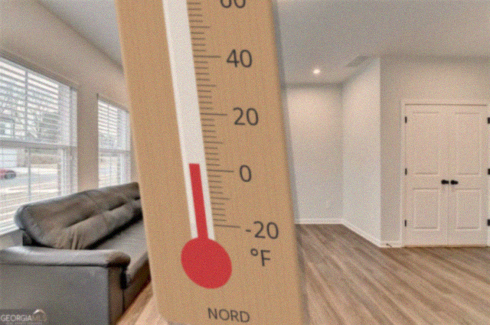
2 °F
